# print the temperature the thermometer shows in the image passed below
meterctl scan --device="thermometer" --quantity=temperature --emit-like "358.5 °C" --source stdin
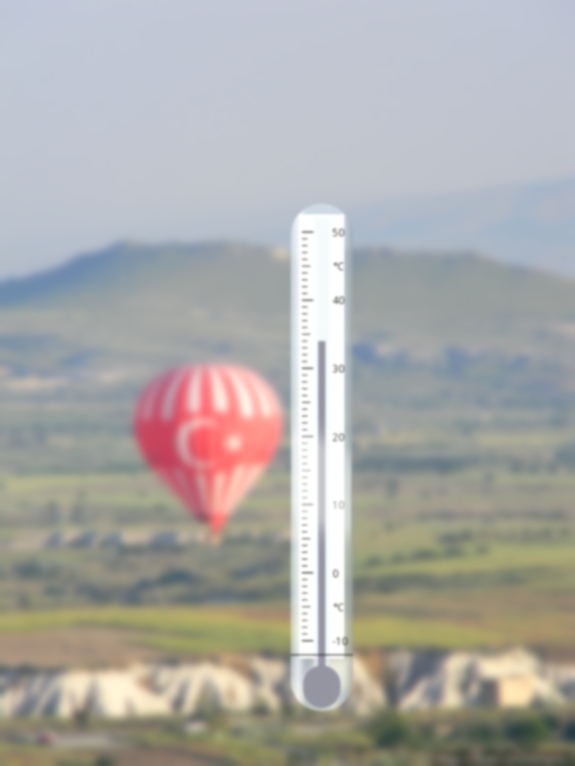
34 °C
